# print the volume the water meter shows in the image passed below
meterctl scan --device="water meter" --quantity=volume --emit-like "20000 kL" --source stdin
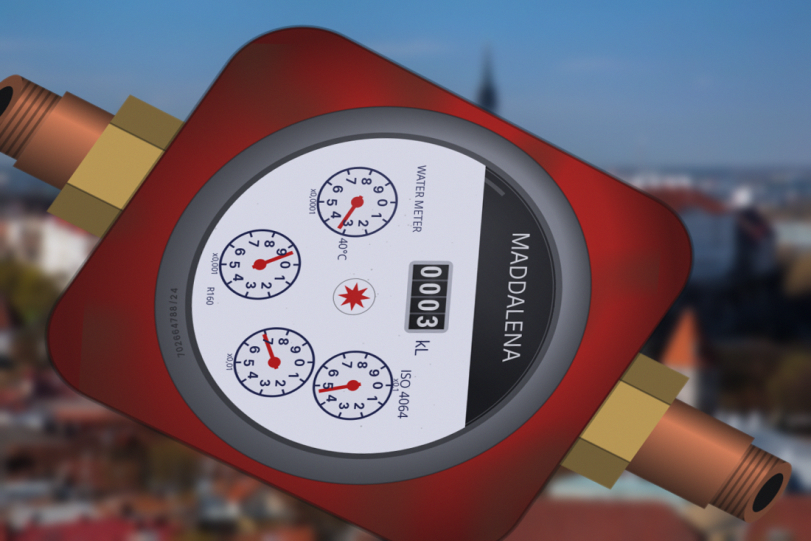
3.4693 kL
